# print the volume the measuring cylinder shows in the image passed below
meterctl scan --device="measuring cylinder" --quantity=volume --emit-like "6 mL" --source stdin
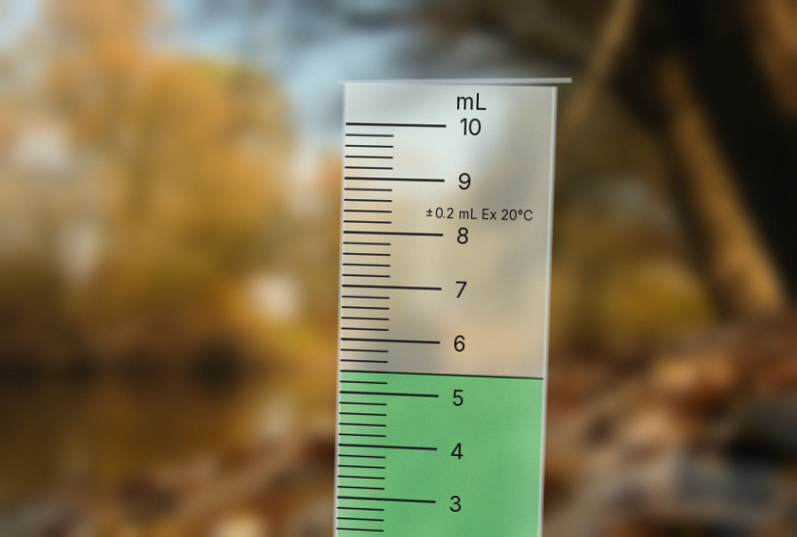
5.4 mL
